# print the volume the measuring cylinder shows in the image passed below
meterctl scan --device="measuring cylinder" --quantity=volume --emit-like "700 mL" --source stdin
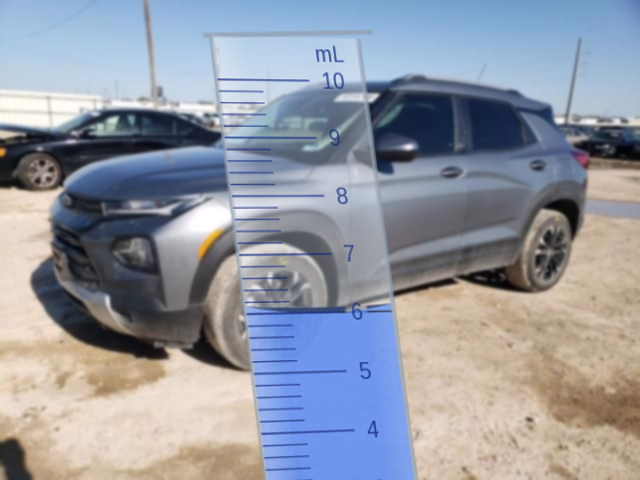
6 mL
